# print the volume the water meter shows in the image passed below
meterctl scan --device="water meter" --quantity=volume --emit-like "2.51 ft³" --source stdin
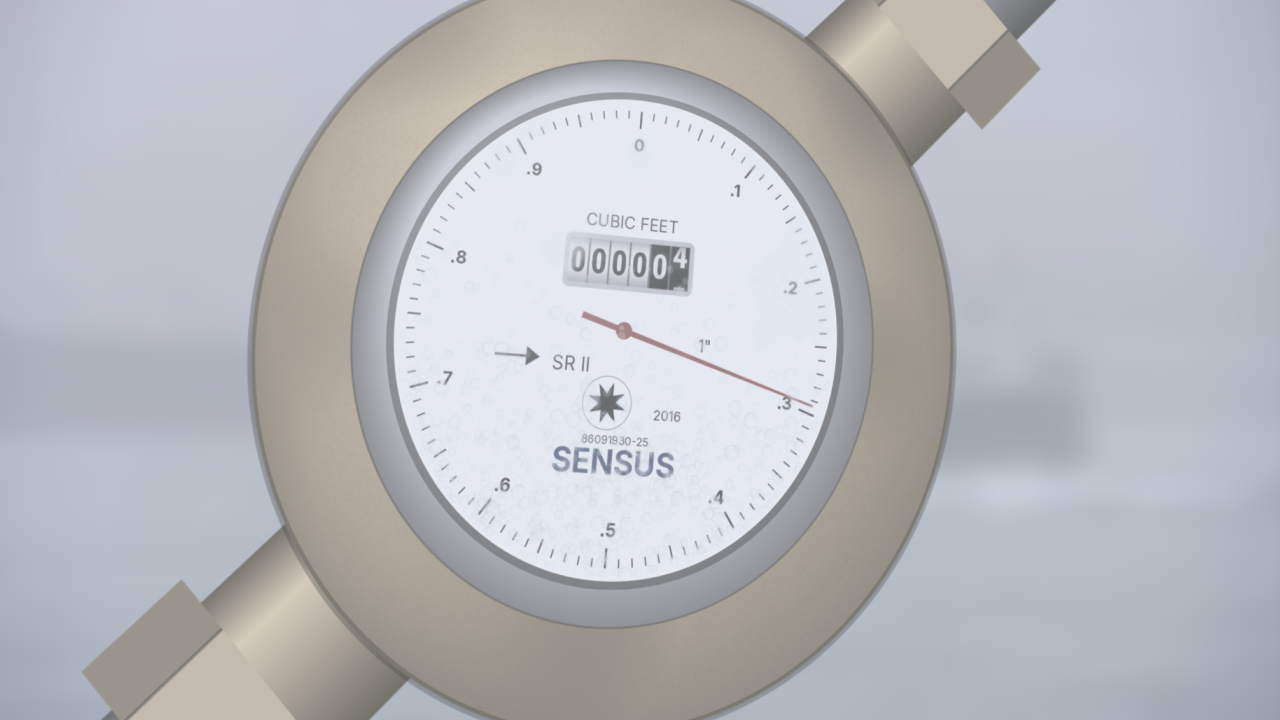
4.29 ft³
